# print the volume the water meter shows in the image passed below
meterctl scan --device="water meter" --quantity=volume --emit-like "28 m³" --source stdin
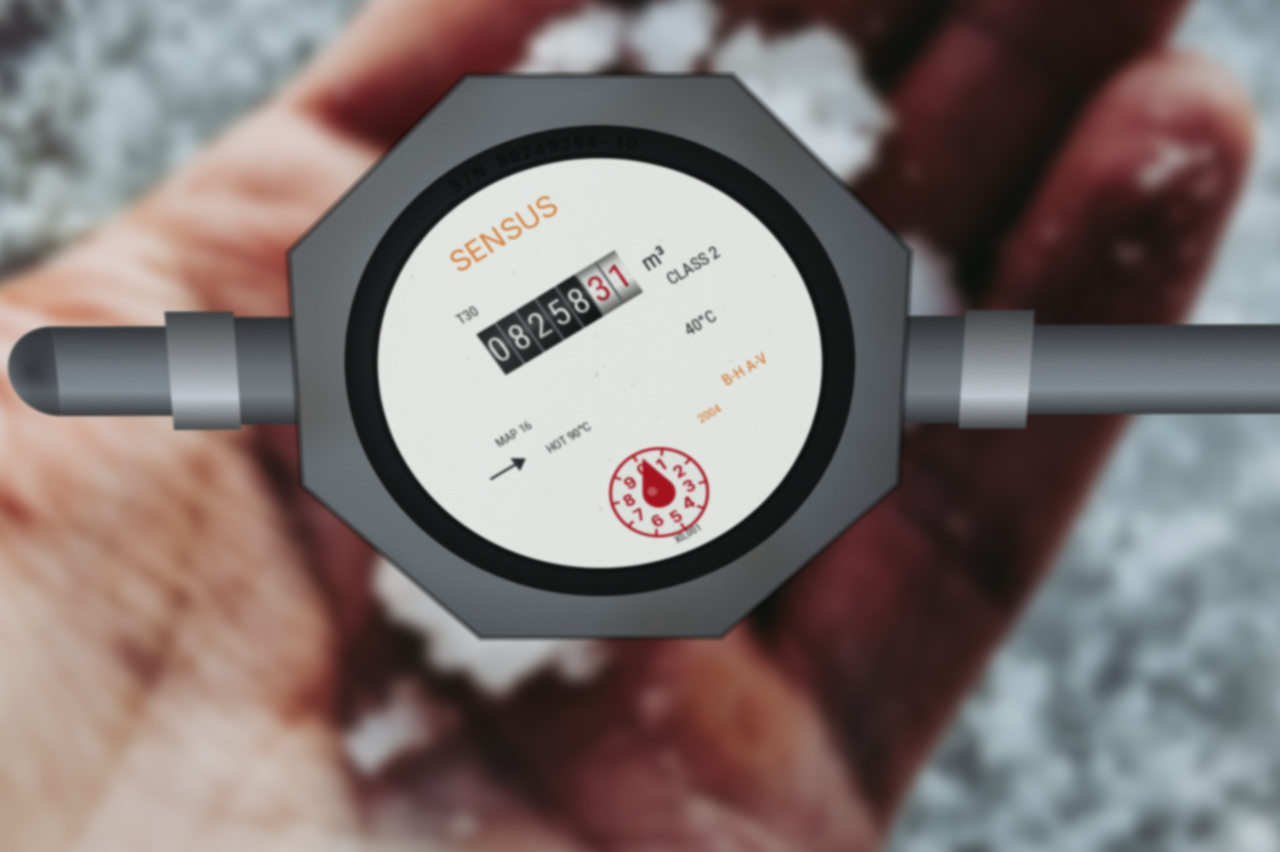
8258.310 m³
